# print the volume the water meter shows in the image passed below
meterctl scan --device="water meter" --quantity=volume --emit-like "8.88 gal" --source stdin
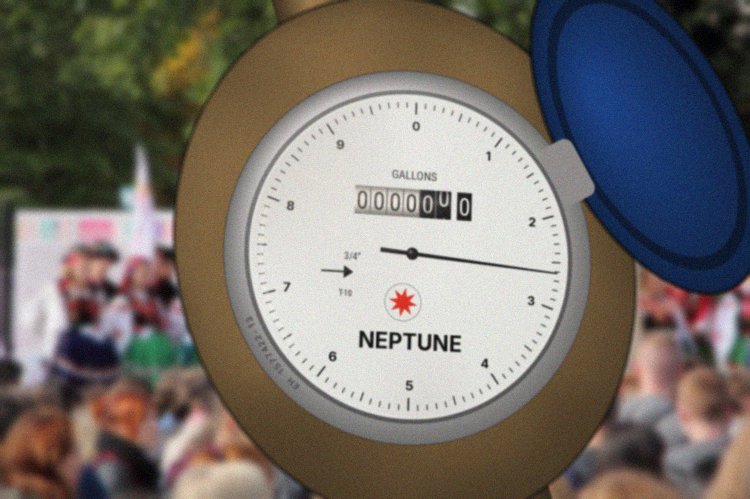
2.6 gal
